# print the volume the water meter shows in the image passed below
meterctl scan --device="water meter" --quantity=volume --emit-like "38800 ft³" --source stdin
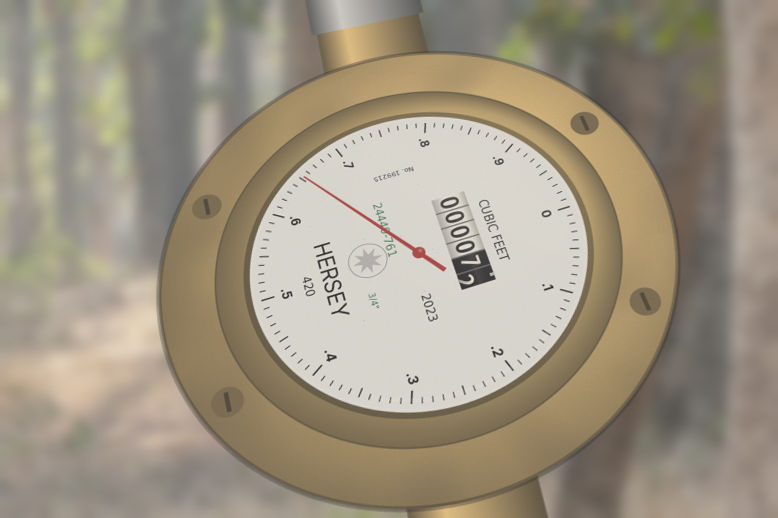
71.65 ft³
